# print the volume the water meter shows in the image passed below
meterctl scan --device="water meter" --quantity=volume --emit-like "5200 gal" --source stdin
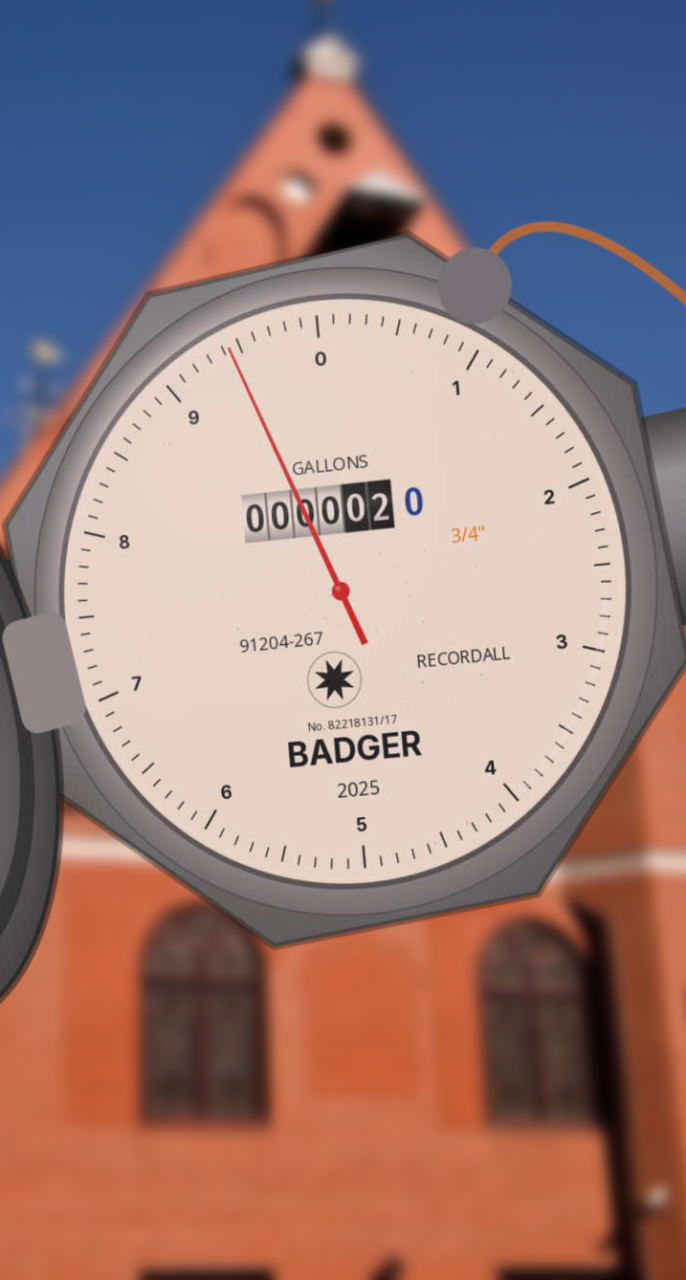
19.4 gal
